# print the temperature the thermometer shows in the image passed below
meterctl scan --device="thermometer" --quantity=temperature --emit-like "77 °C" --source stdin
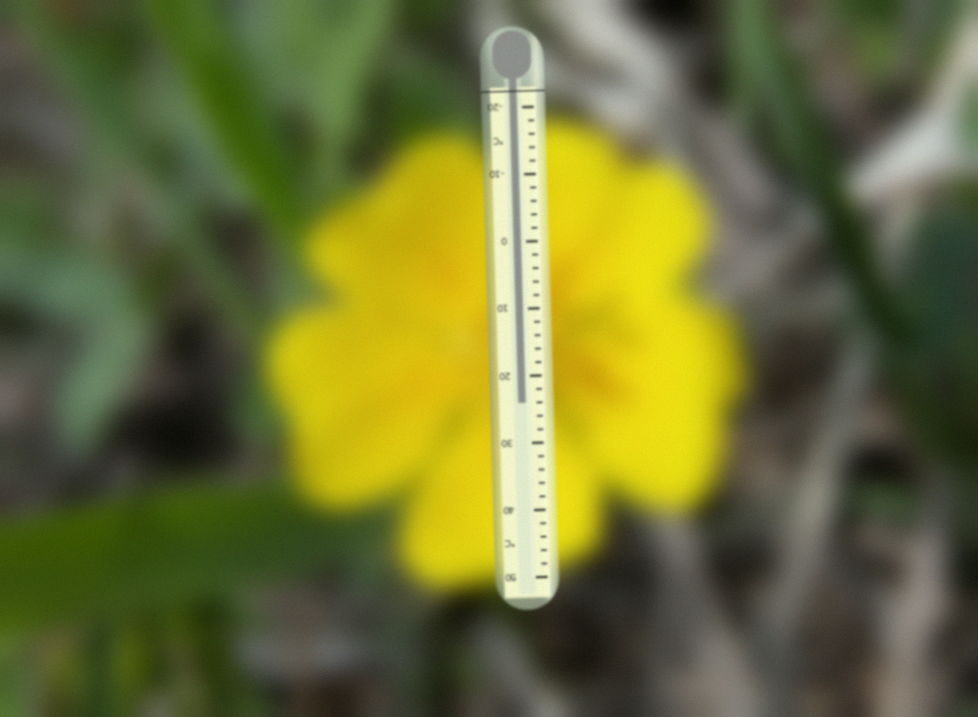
24 °C
